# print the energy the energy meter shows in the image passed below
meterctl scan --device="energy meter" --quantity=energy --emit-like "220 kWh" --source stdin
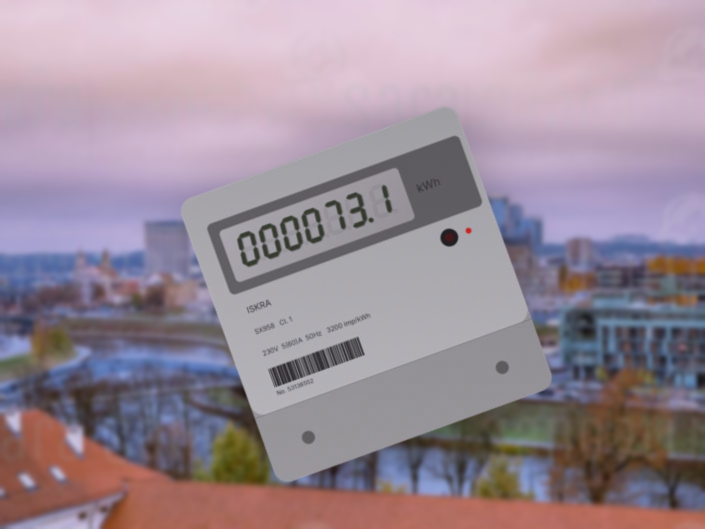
73.1 kWh
